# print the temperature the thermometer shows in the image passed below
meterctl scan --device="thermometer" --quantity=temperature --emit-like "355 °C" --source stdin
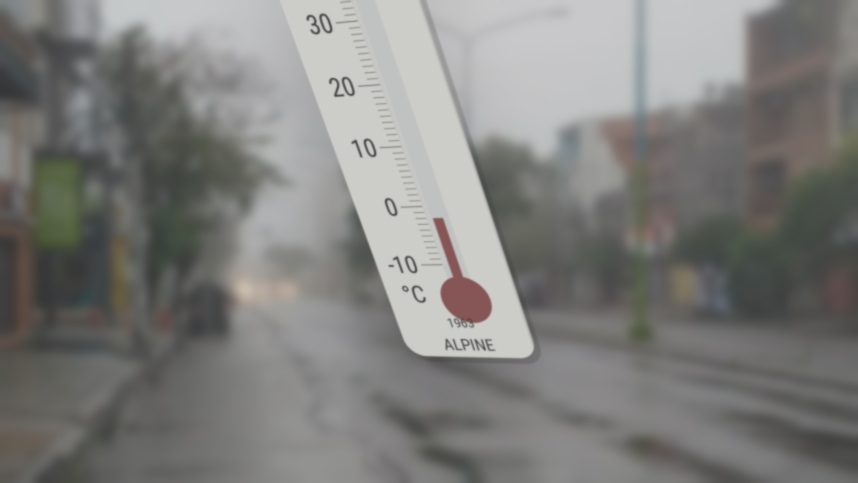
-2 °C
